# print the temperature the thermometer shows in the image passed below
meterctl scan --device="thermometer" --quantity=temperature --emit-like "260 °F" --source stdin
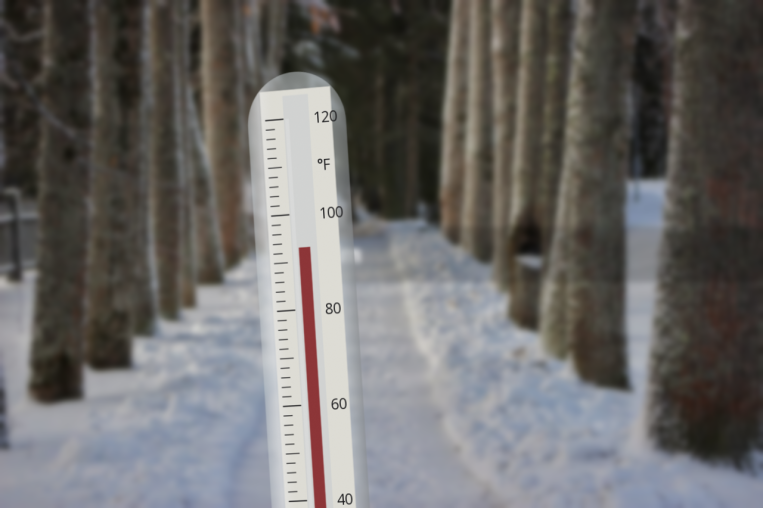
93 °F
